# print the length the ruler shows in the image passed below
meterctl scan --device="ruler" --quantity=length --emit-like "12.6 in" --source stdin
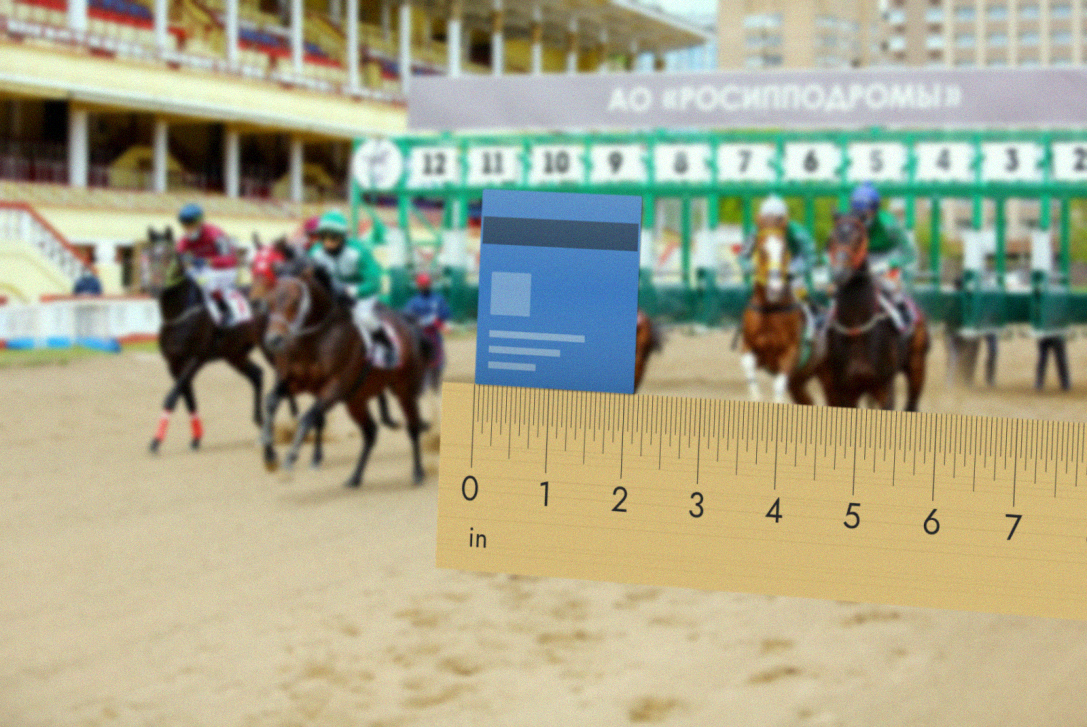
2.125 in
